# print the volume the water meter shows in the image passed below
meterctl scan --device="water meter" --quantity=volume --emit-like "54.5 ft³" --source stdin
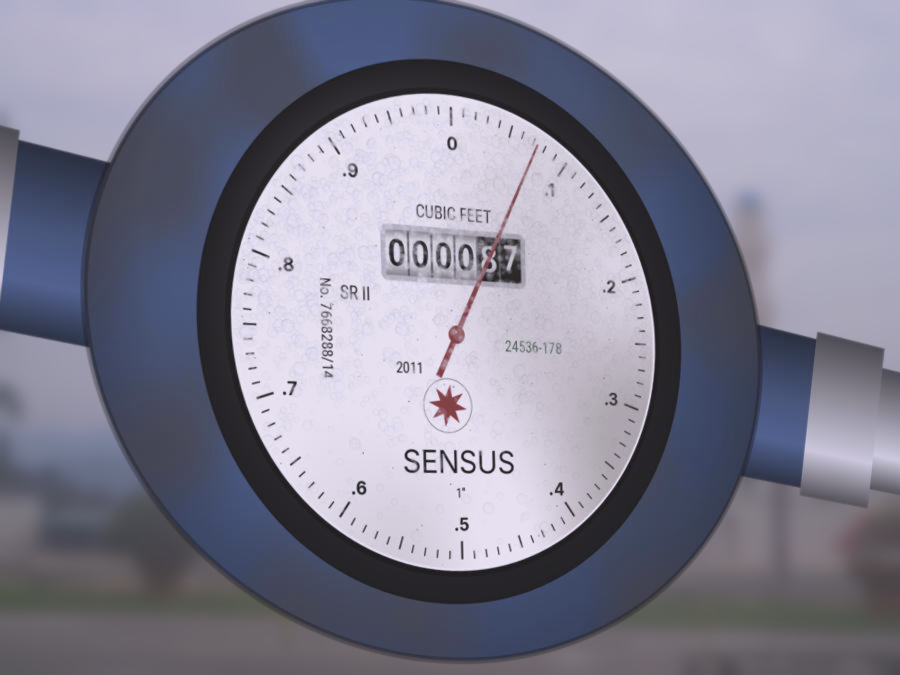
87.07 ft³
